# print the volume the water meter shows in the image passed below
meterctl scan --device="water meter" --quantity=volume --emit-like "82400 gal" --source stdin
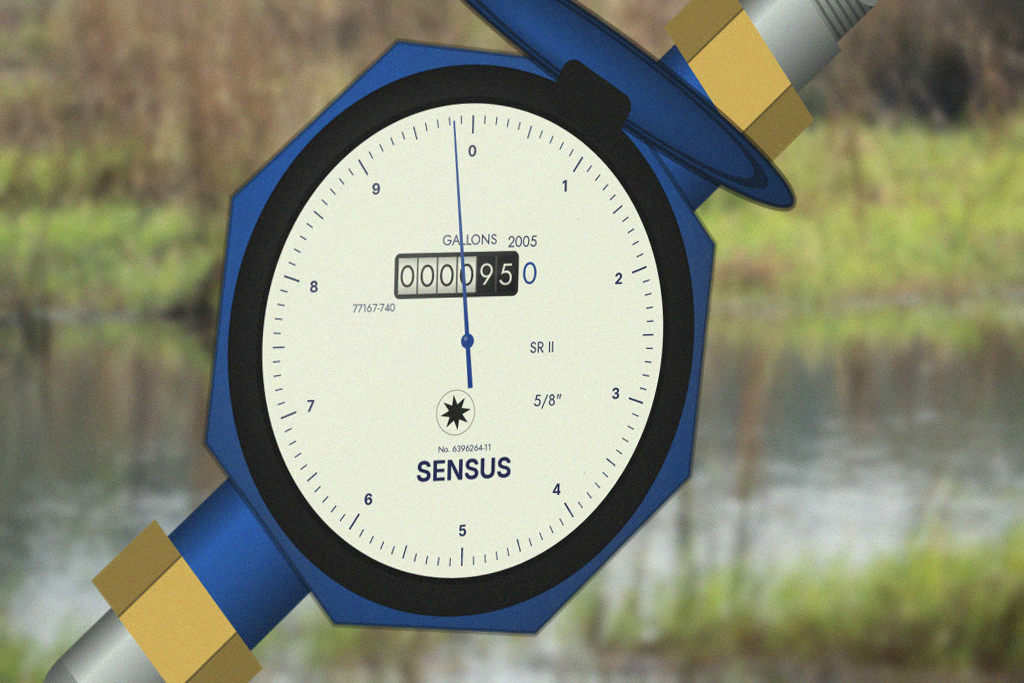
949.8 gal
